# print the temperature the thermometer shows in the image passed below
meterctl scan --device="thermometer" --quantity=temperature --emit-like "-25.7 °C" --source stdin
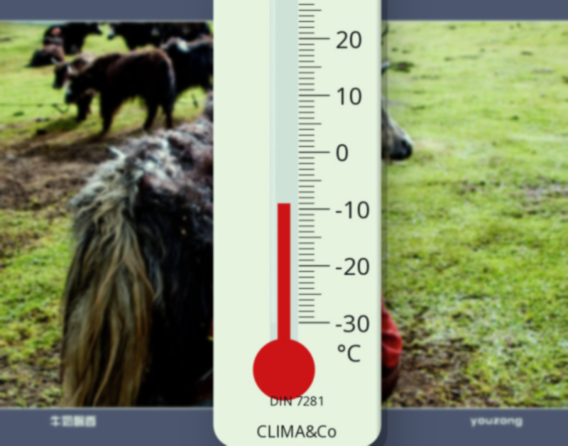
-9 °C
